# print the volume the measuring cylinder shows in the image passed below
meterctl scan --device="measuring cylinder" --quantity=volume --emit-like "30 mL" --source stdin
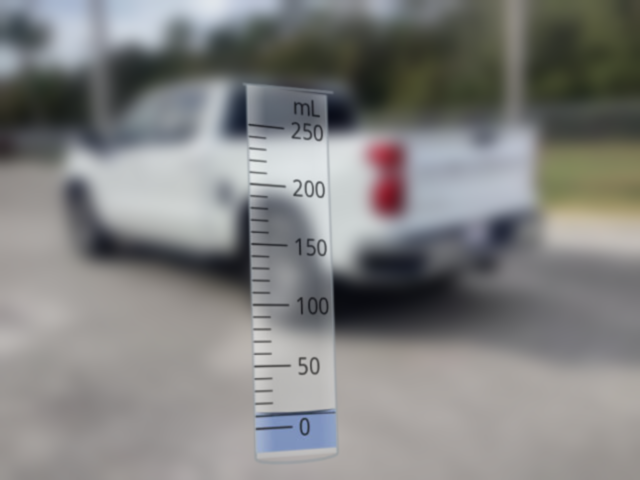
10 mL
